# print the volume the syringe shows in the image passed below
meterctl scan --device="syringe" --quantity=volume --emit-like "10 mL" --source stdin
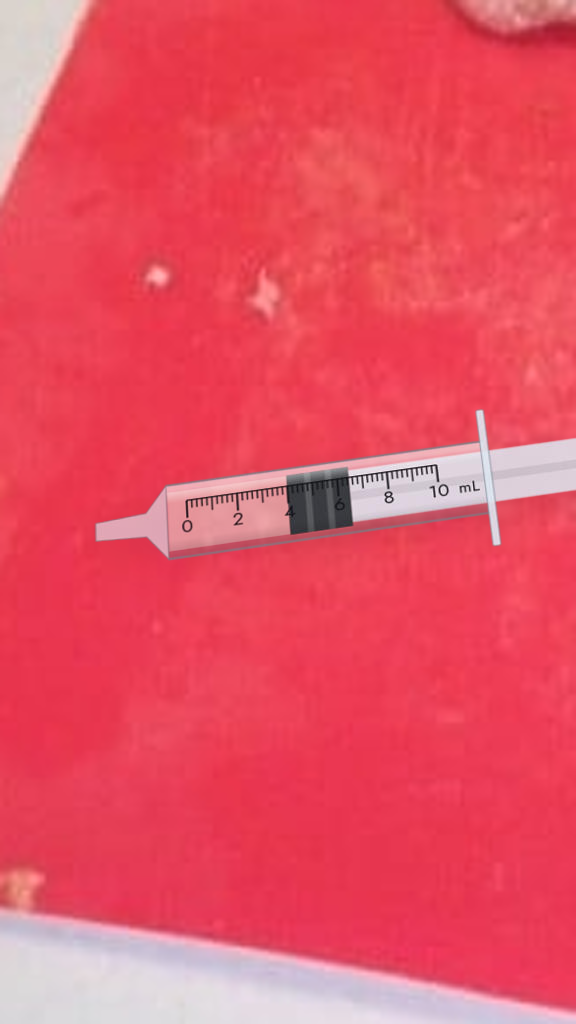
4 mL
